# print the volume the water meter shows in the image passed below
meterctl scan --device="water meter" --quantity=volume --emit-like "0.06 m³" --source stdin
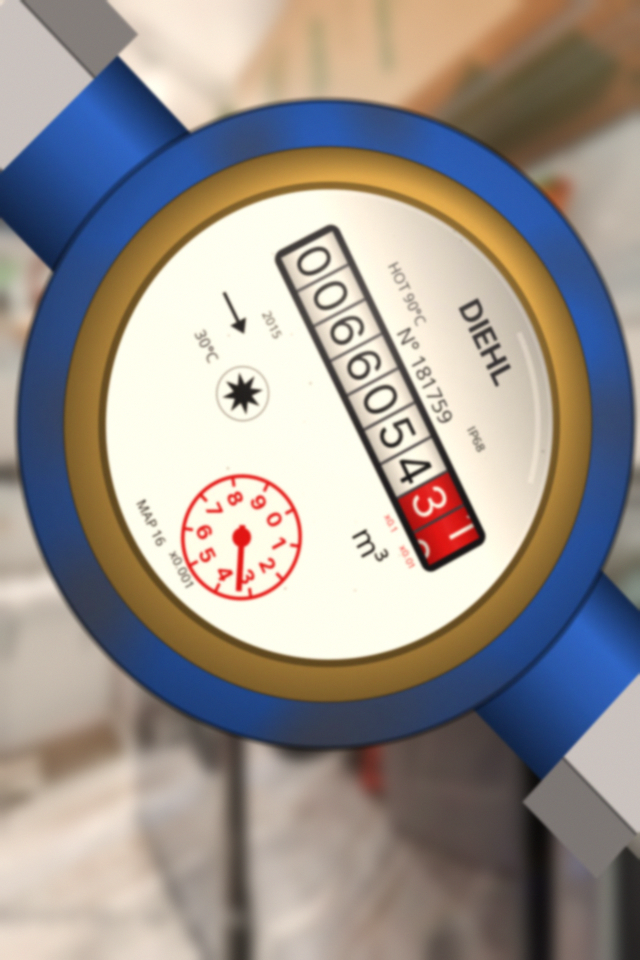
66054.313 m³
